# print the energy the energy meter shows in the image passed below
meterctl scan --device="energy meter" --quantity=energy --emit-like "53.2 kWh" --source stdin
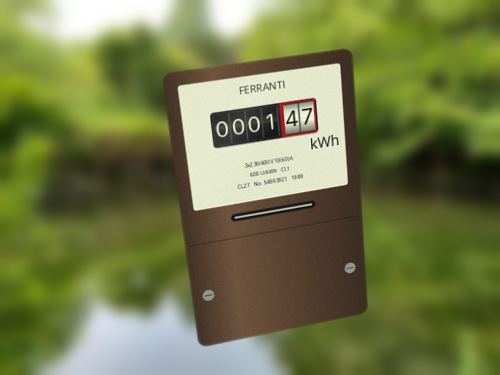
1.47 kWh
